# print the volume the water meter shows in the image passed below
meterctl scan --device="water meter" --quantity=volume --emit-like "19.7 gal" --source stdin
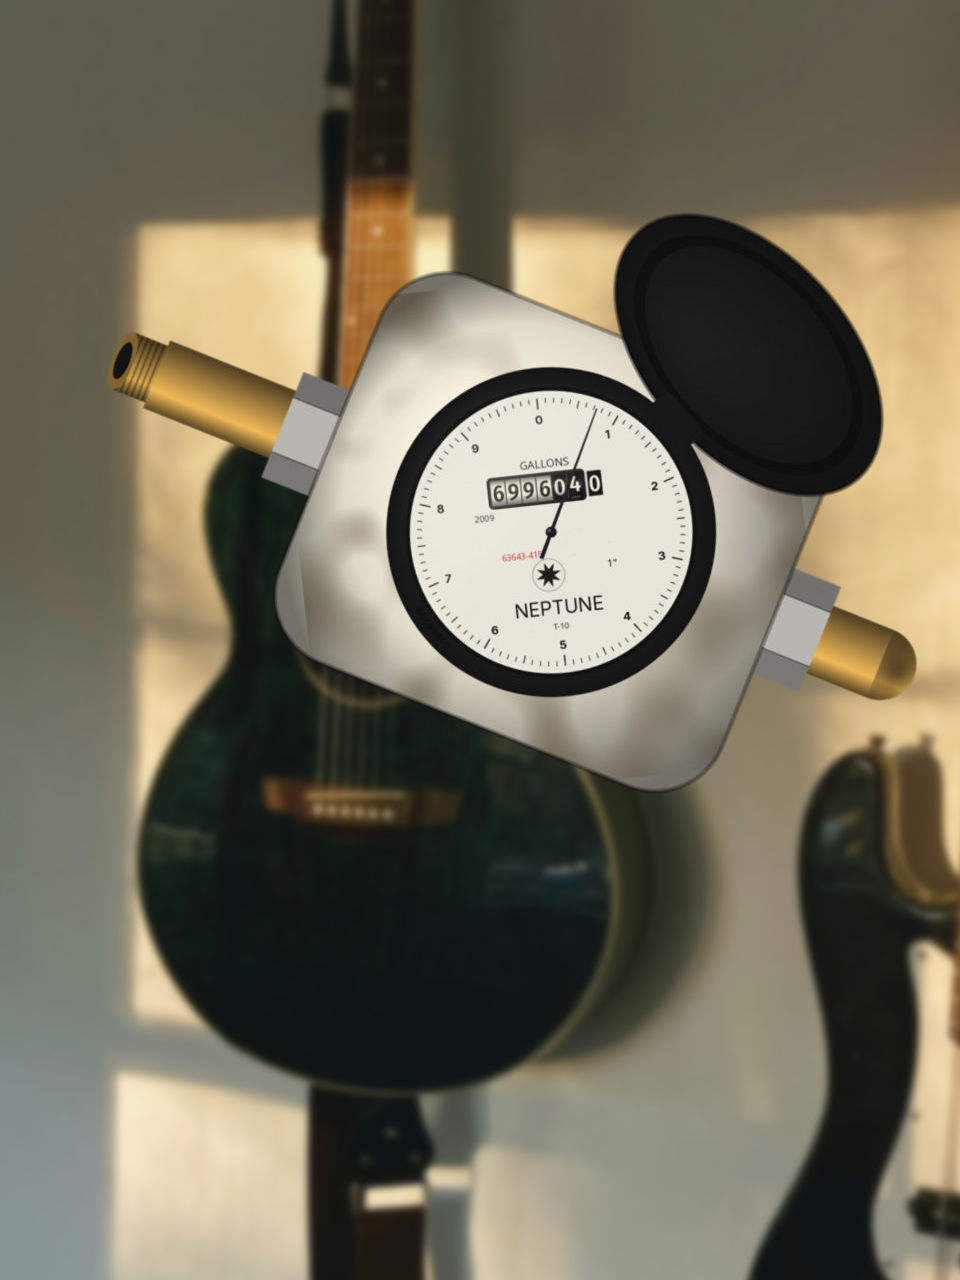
6996040.7 gal
